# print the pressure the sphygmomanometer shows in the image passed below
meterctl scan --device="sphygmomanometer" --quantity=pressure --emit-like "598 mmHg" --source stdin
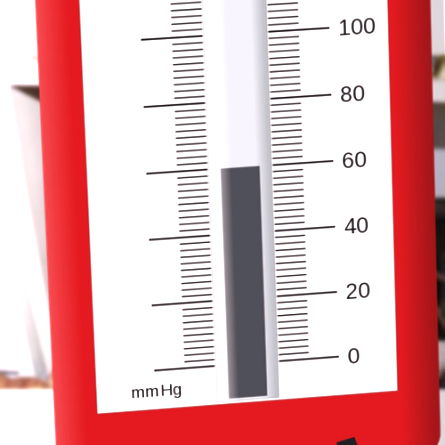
60 mmHg
